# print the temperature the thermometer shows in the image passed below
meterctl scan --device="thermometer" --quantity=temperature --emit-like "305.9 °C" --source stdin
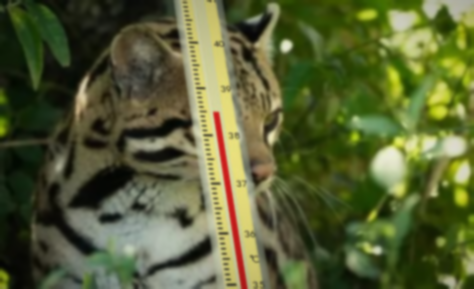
38.5 °C
